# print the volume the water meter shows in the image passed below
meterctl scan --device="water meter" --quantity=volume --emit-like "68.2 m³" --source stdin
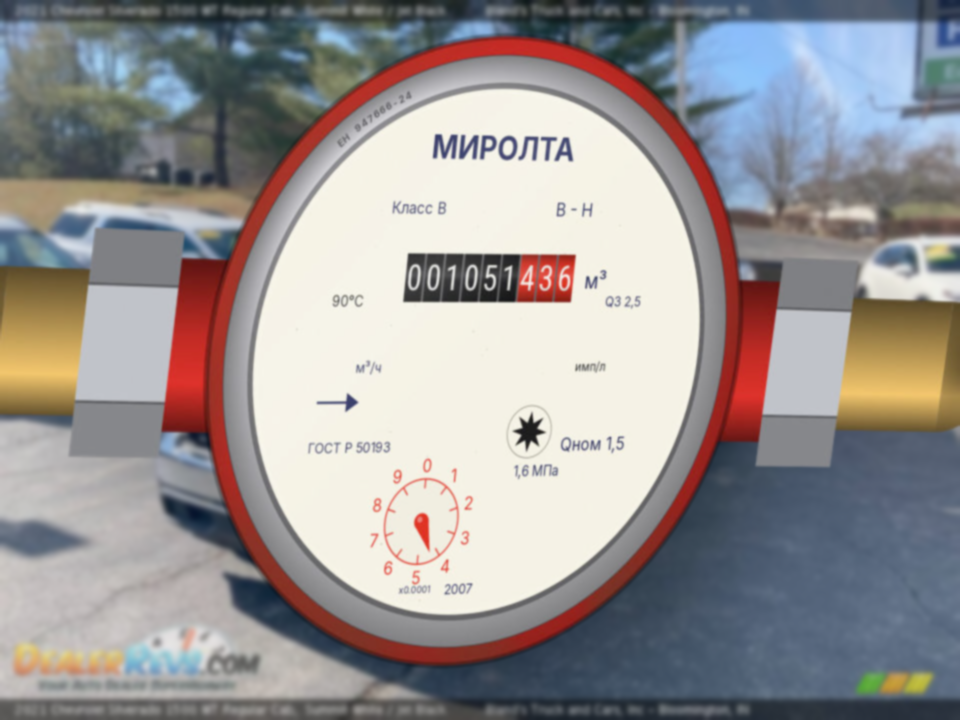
1051.4364 m³
